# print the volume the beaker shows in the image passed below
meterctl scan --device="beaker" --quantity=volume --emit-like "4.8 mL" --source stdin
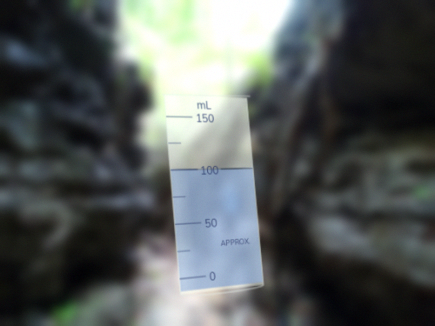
100 mL
